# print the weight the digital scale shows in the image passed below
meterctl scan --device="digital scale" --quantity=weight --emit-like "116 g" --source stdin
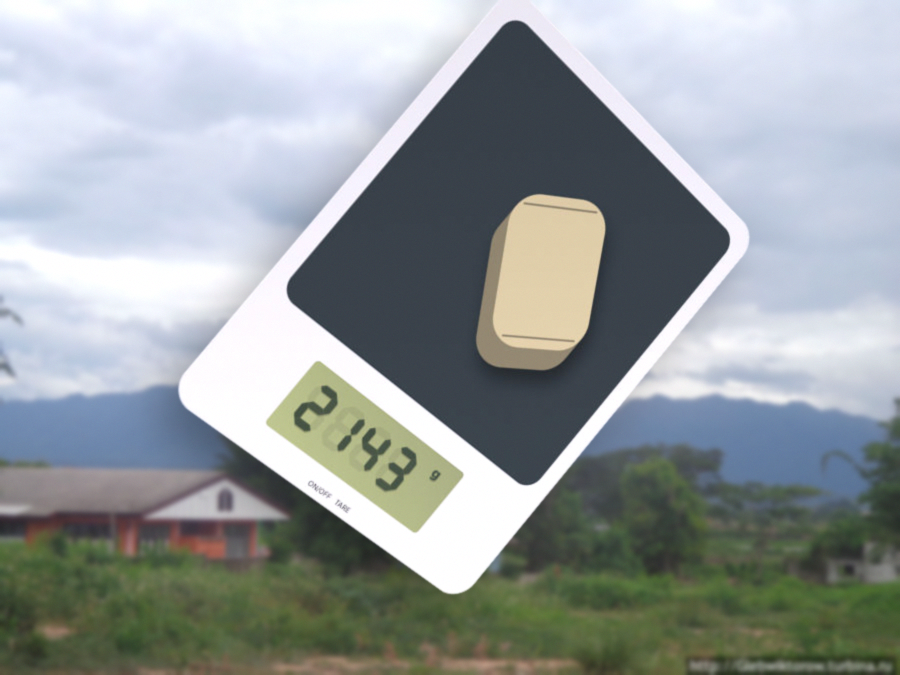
2143 g
